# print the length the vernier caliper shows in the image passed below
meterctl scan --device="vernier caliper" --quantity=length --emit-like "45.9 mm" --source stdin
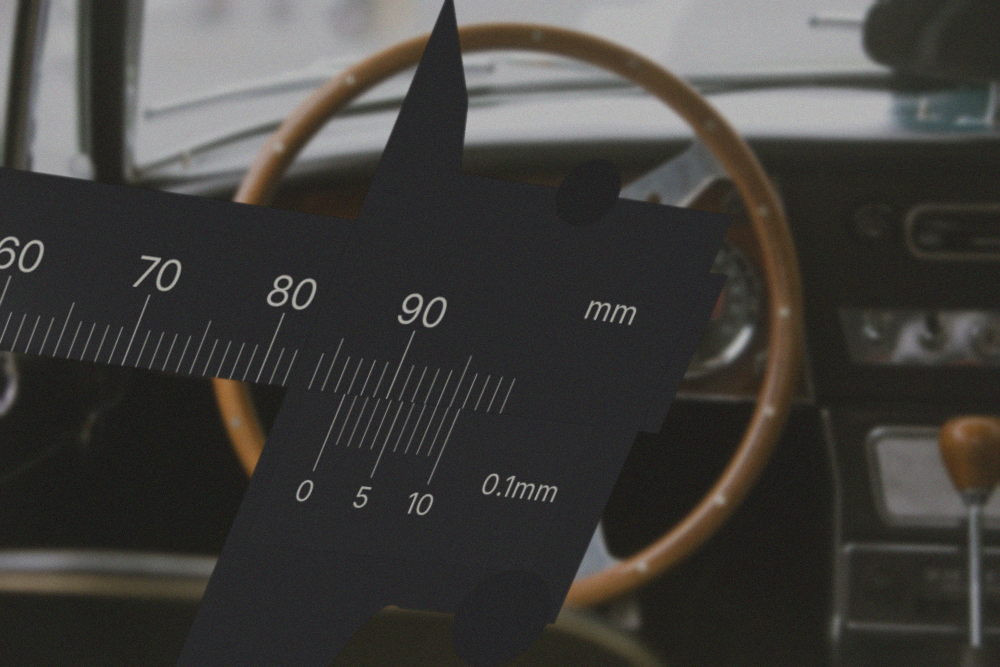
86.8 mm
